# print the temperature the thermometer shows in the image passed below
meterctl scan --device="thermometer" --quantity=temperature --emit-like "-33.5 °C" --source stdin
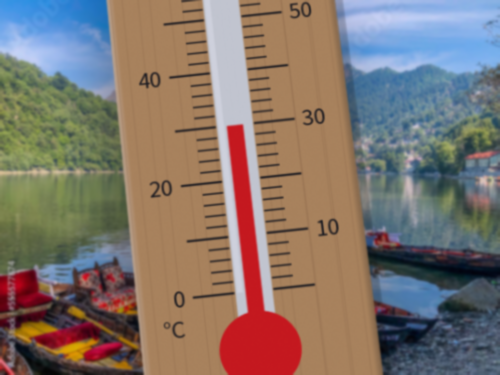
30 °C
